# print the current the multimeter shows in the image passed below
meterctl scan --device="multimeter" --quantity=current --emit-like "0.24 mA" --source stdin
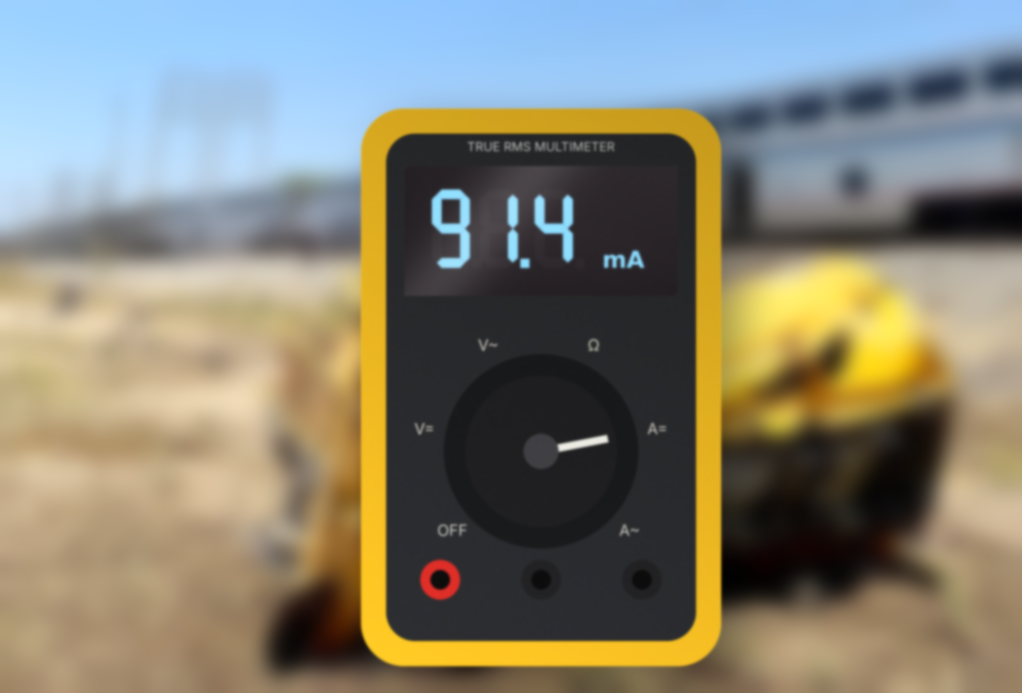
91.4 mA
